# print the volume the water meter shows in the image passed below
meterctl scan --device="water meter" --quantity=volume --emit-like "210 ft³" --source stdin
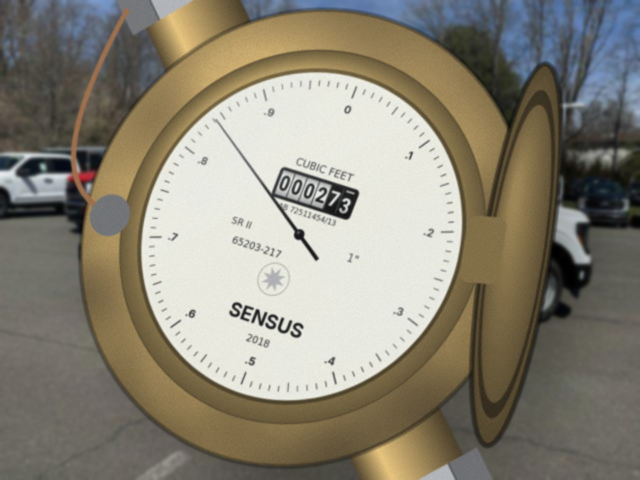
272.84 ft³
